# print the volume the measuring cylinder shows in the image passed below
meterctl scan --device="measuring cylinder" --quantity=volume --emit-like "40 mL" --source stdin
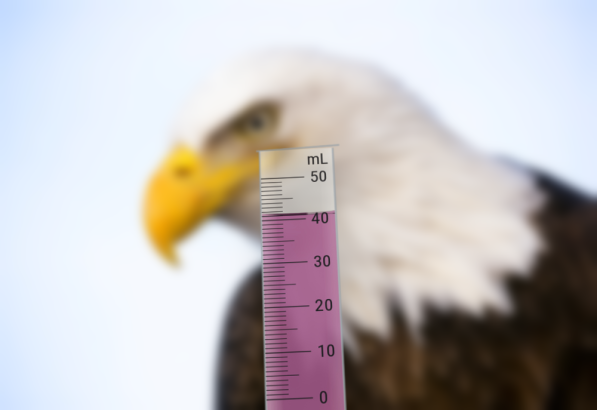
41 mL
